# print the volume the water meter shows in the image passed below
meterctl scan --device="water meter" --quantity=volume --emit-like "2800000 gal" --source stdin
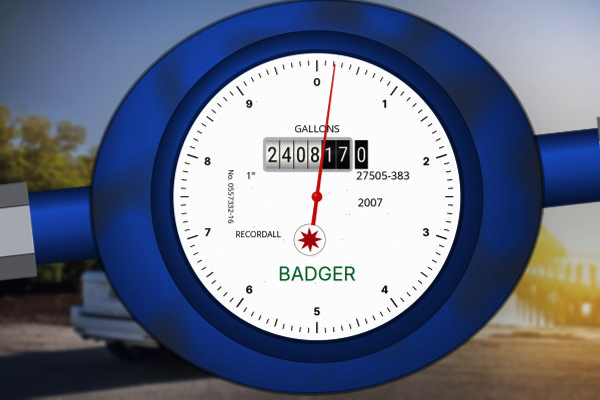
2408170.2 gal
